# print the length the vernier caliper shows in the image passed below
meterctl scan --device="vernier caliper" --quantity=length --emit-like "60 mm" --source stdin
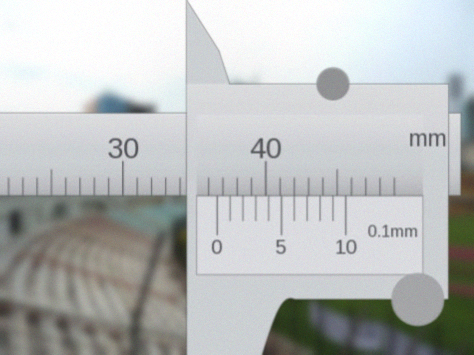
36.6 mm
